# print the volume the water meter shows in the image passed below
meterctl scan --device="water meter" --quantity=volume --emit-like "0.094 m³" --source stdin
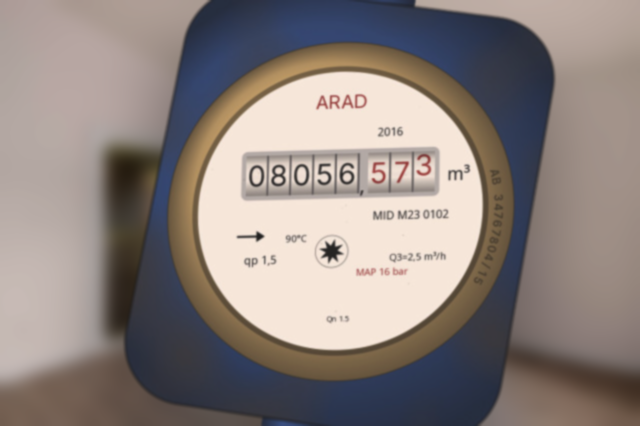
8056.573 m³
